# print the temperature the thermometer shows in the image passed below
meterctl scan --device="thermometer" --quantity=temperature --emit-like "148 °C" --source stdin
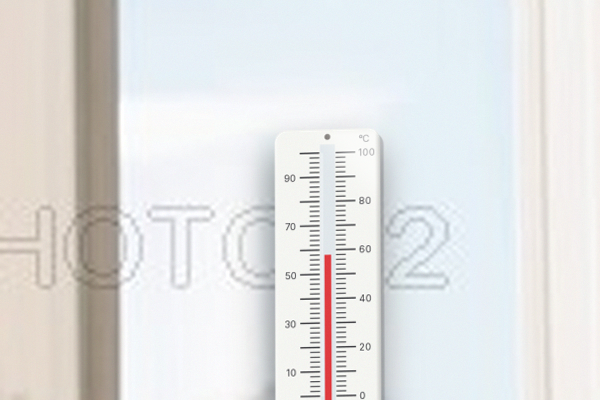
58 °C
